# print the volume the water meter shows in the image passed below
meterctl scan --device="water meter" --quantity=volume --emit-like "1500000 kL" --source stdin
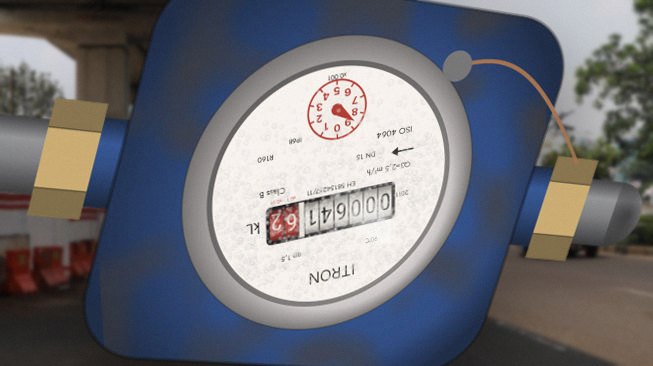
641.618 kL
